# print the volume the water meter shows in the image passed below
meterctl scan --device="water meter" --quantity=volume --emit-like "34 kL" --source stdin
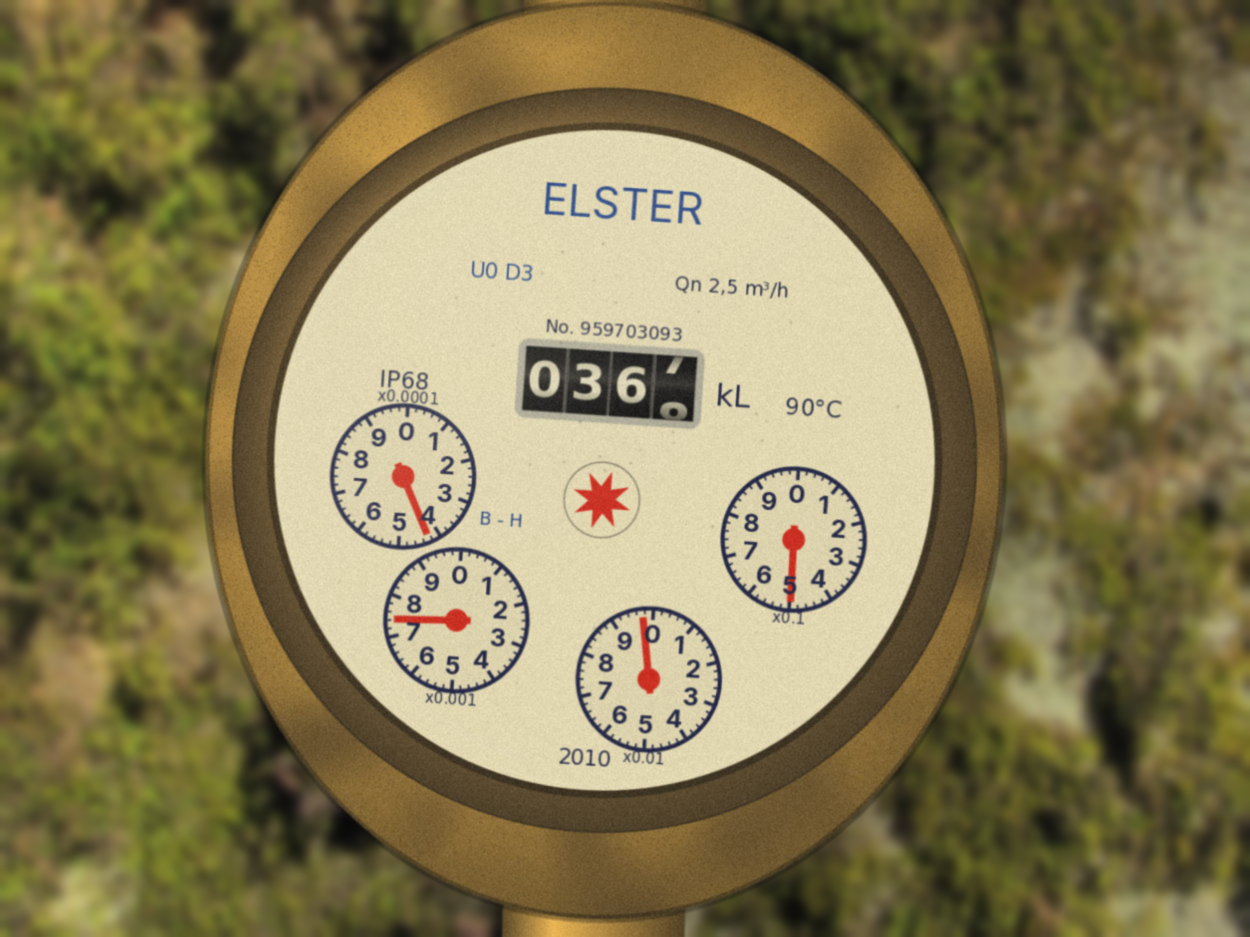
367.4974 kL
